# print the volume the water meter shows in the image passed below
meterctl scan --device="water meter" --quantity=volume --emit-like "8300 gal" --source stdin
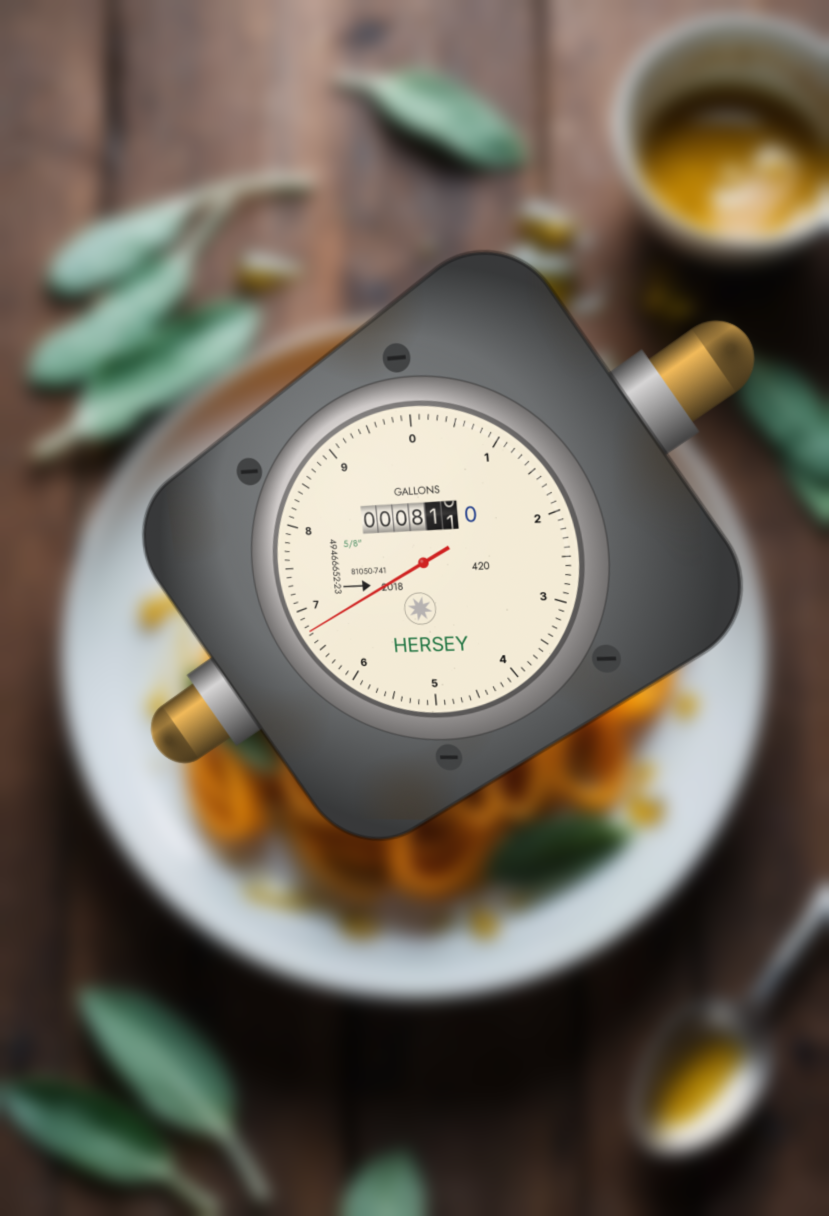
8106.7 gal
